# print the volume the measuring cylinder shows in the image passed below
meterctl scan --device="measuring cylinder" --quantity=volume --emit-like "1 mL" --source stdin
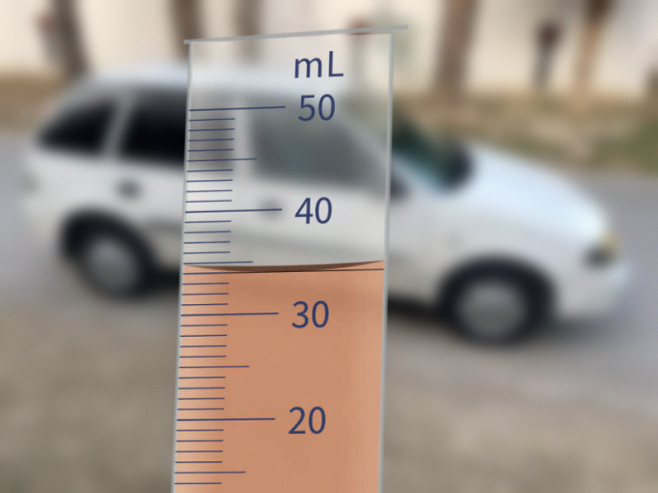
34 mL
